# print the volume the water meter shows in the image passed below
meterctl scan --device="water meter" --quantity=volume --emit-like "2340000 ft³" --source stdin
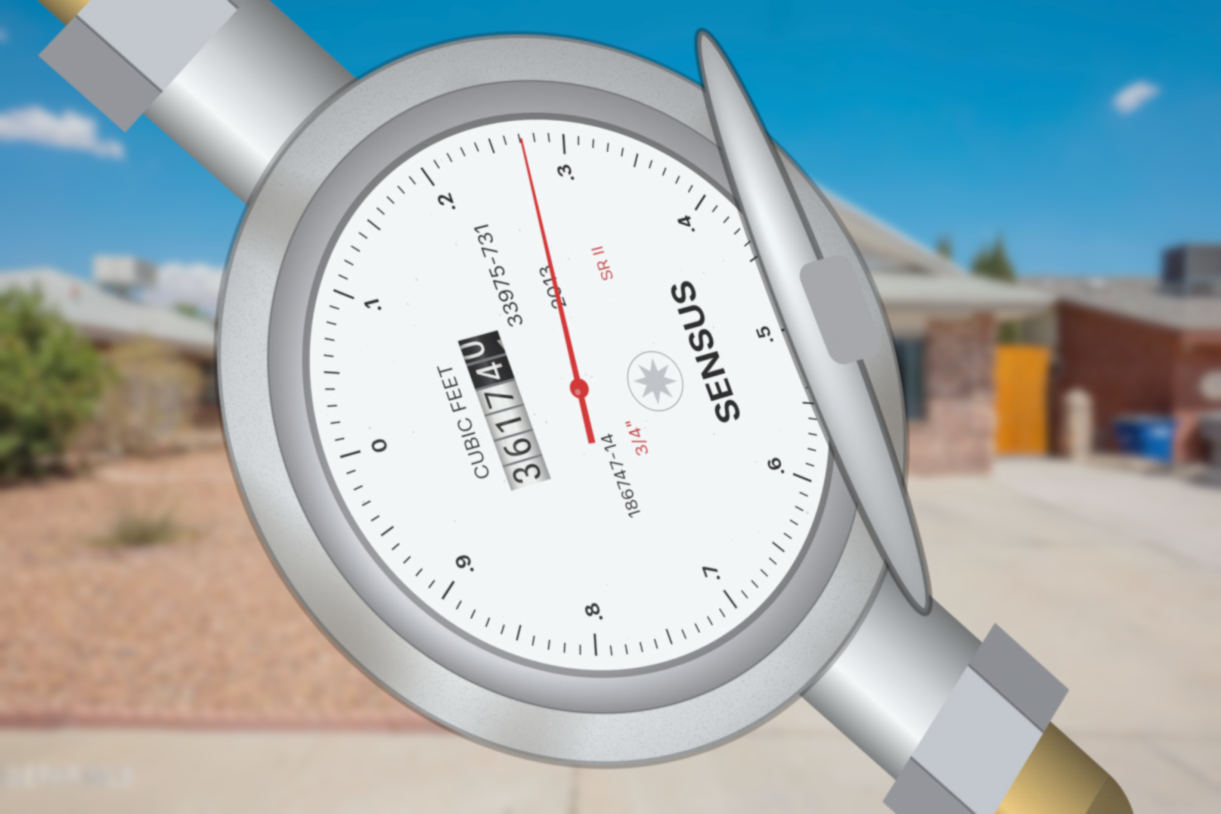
361740.27 ft³
